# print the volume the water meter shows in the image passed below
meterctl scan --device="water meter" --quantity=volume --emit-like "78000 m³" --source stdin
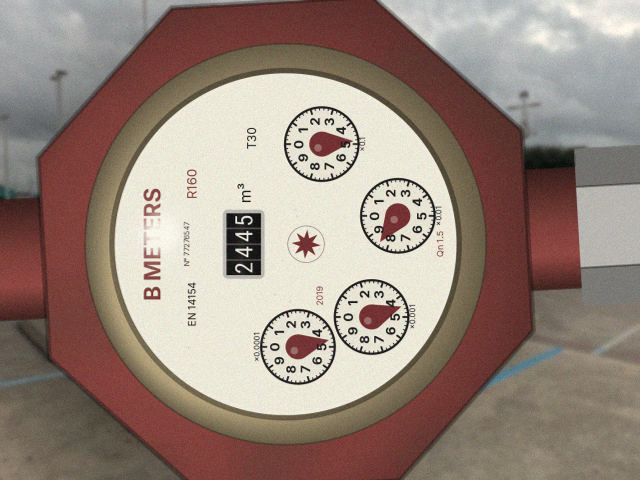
2445.4844 m³
